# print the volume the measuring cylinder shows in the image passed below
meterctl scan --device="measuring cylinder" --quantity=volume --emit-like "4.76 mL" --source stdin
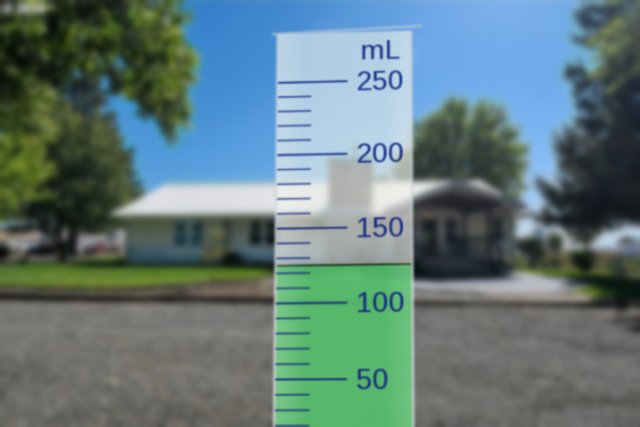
125 mL
